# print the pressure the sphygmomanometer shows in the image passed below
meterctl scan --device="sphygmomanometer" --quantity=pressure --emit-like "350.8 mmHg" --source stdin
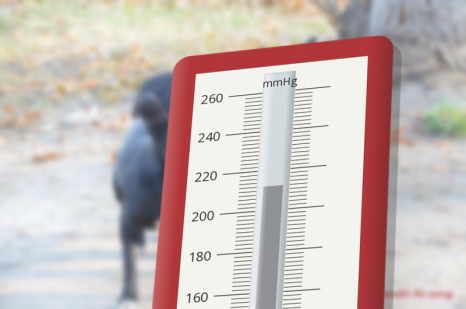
212 mmHg
